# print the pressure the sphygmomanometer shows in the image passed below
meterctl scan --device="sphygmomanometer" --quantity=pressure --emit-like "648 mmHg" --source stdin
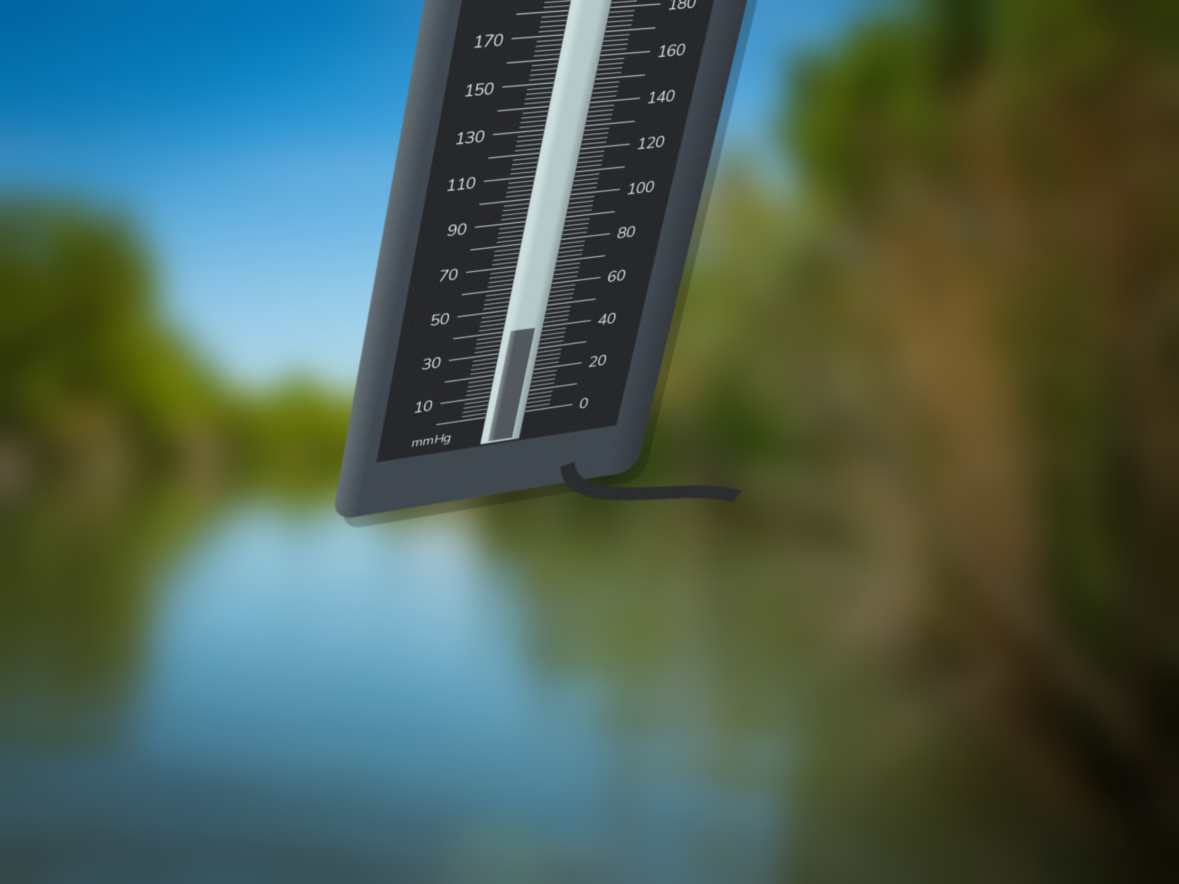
40 mmHg
